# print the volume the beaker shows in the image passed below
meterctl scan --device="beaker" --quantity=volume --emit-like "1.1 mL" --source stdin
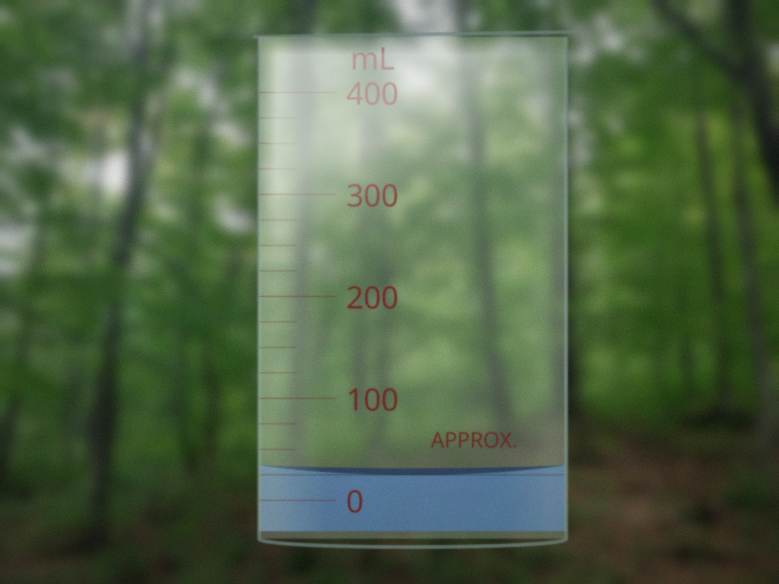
25 mL
